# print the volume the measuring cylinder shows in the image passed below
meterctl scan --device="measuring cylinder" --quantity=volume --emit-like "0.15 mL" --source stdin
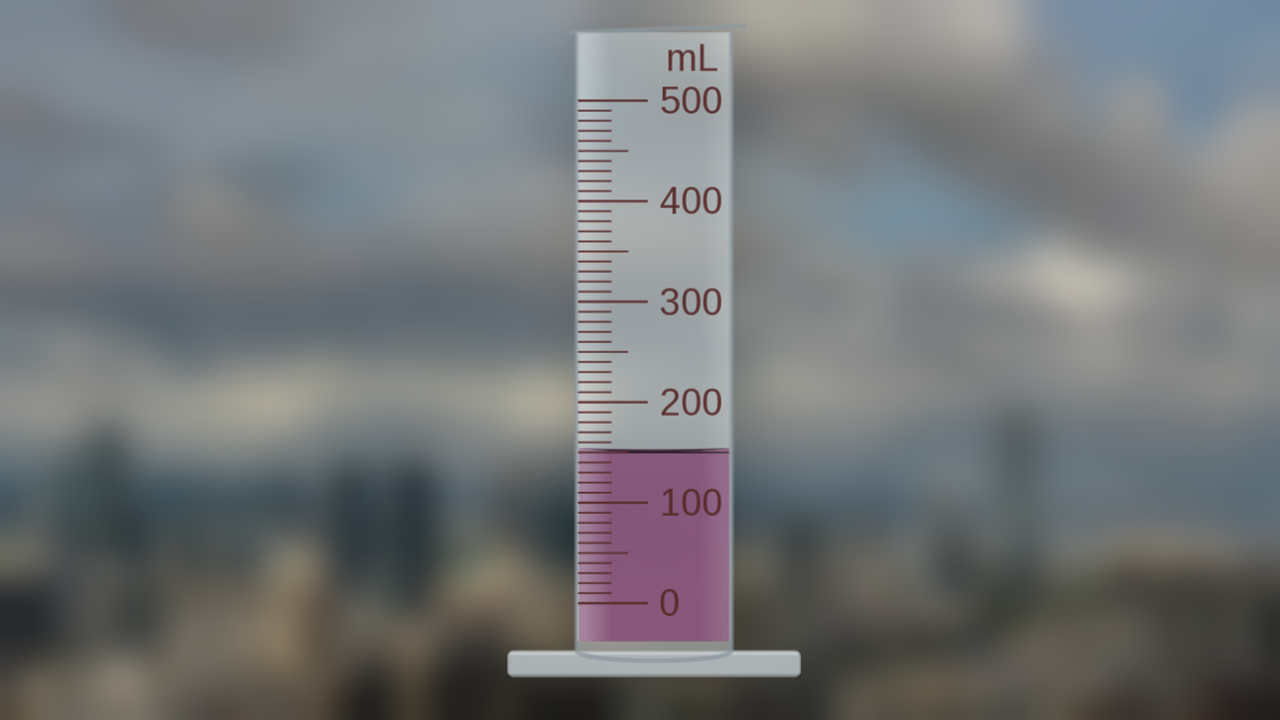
150 mL
